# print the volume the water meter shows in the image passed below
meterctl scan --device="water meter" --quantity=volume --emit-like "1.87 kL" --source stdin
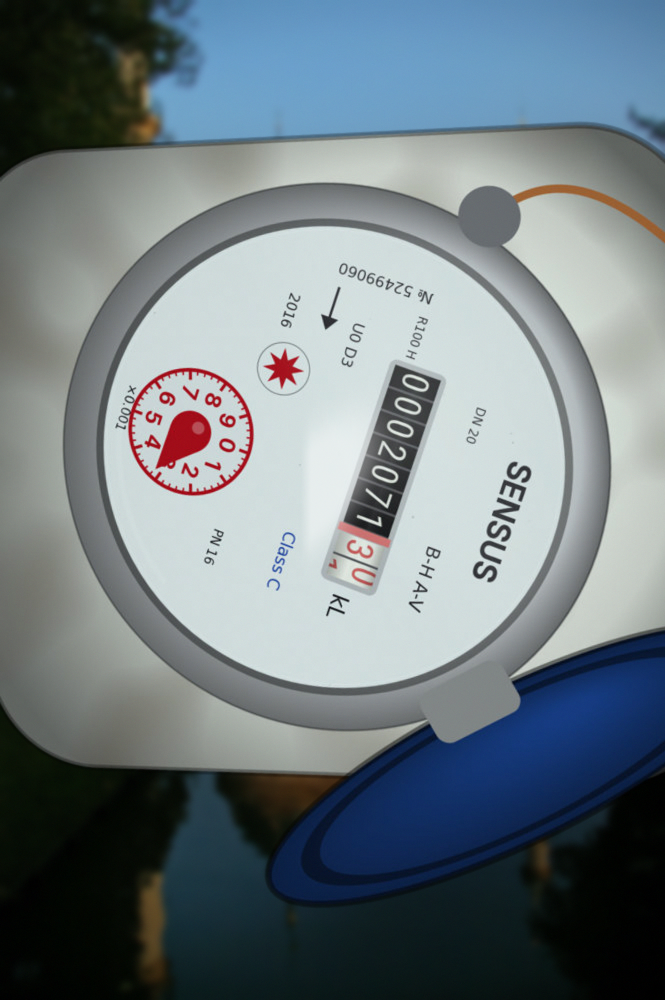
2071.303 kL
